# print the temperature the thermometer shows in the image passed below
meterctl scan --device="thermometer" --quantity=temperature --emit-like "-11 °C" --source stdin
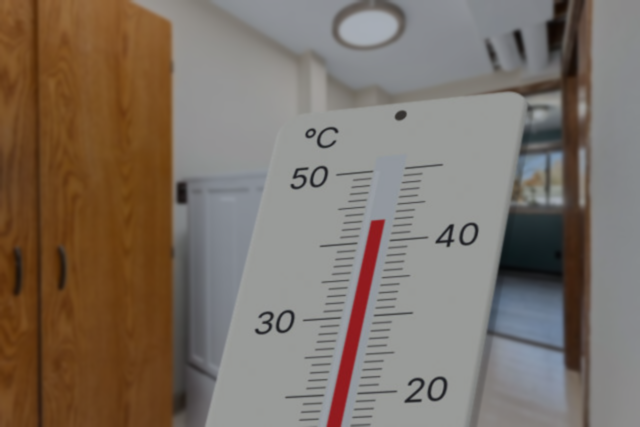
43 °C
